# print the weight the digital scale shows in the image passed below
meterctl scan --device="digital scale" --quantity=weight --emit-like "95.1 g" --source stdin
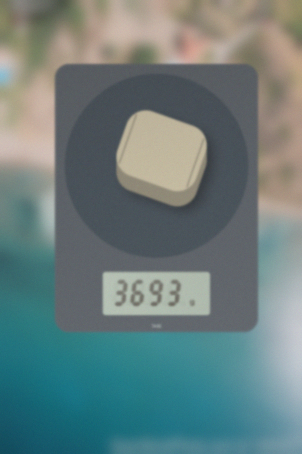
3693 g
